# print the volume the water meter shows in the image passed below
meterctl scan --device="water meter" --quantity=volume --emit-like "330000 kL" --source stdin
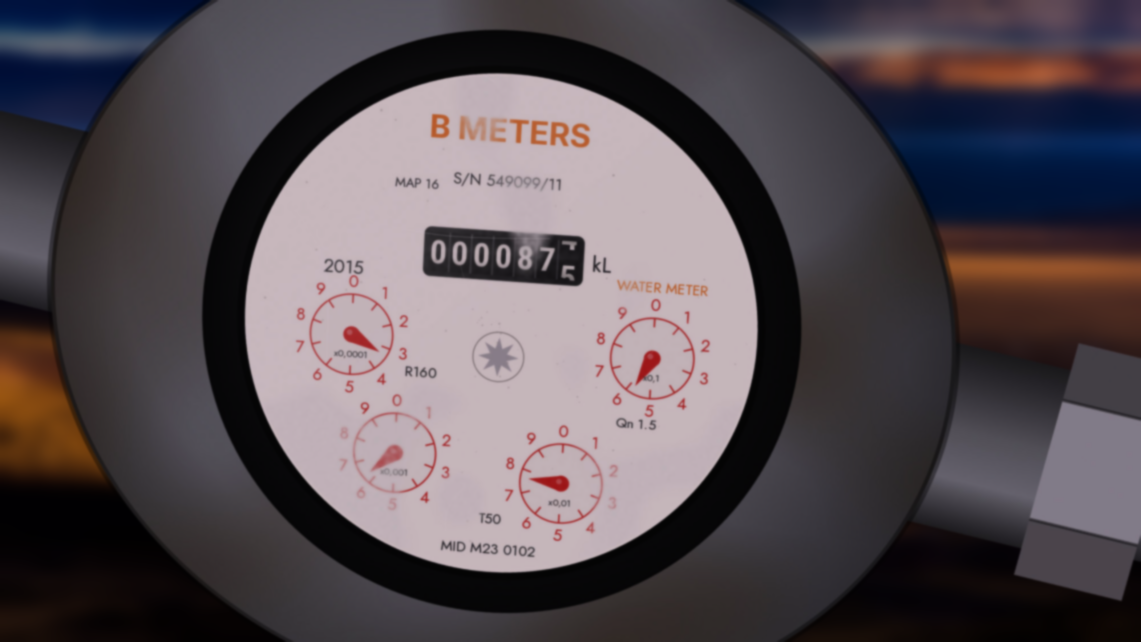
874.5763 kL
